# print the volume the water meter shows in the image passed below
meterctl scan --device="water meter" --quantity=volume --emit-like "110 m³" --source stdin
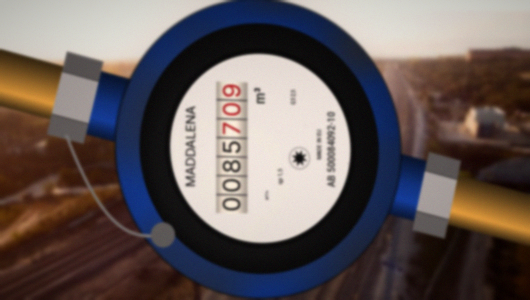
85.709 m³
